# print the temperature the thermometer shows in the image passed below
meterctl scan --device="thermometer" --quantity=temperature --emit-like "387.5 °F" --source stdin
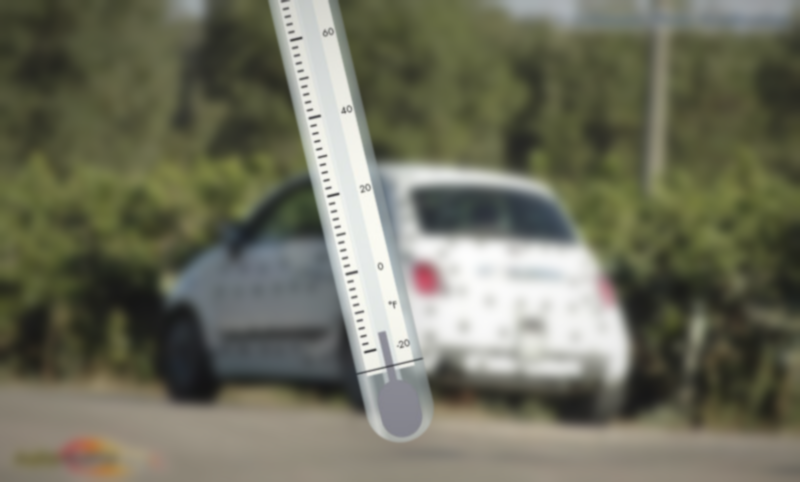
-16 °F
